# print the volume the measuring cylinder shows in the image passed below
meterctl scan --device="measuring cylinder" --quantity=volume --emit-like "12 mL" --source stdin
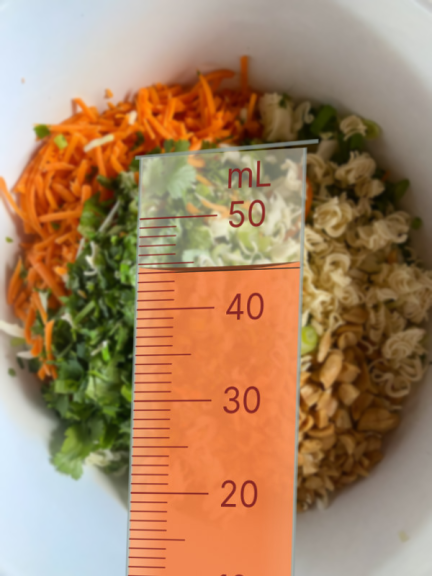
44 mL
